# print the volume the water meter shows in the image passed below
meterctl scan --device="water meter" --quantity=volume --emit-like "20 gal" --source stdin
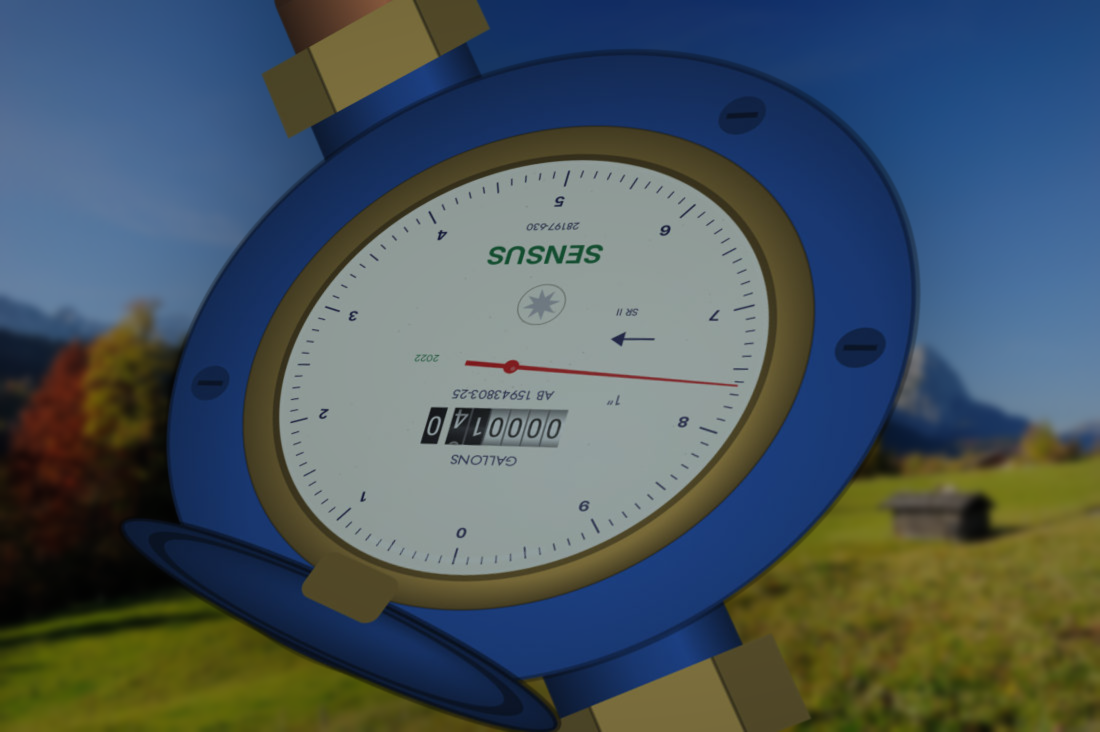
137.6 gal
